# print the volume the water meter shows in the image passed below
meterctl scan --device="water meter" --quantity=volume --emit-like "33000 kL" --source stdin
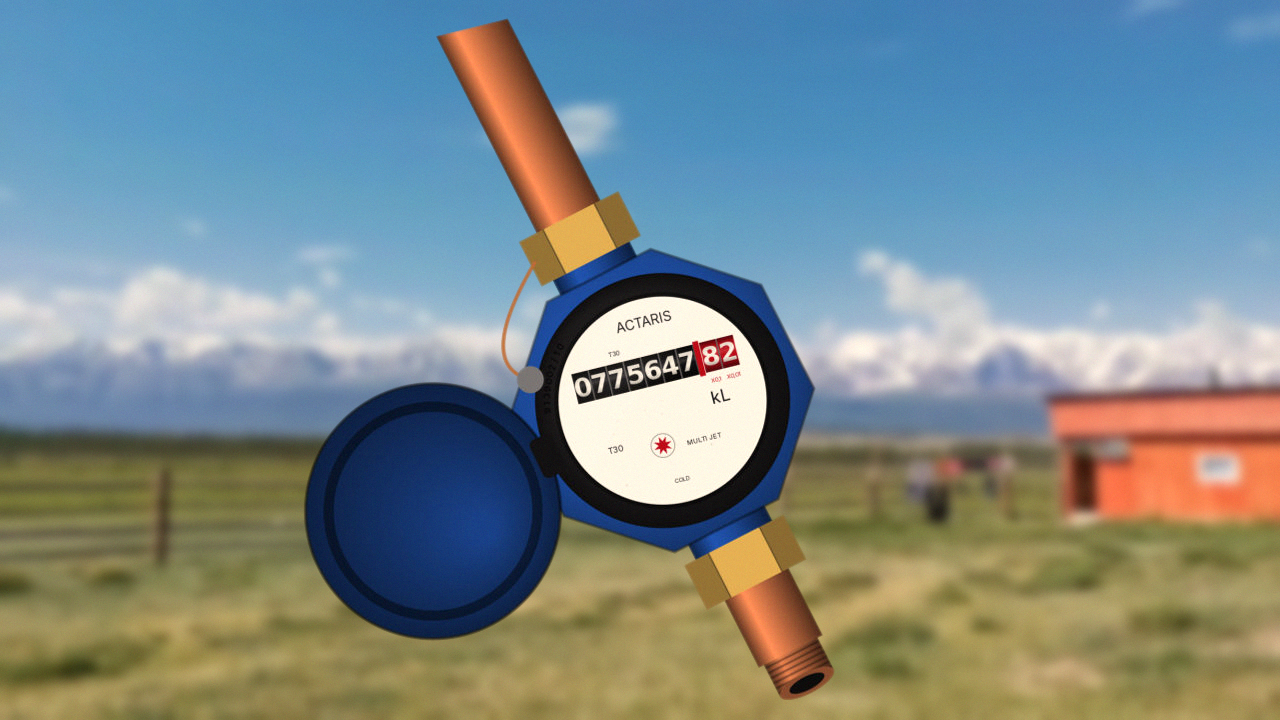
775647.82 kL
